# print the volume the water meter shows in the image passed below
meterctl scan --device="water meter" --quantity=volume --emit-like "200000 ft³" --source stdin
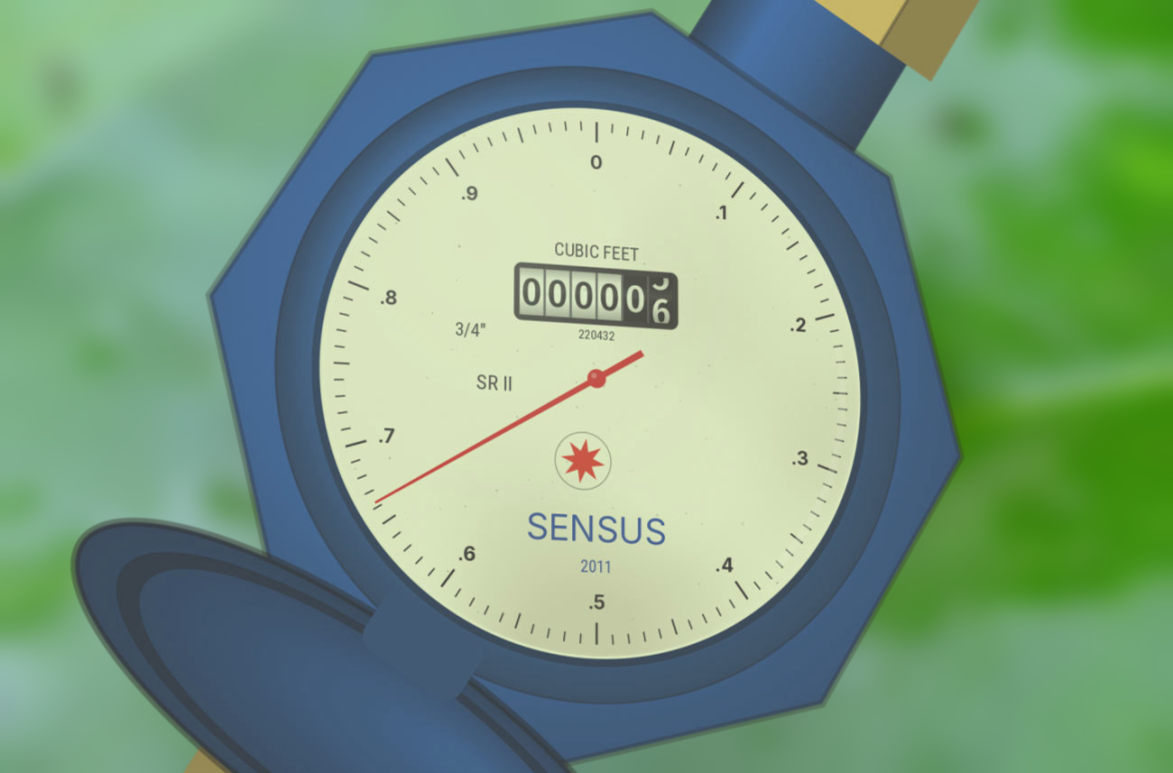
5.66 ft³
